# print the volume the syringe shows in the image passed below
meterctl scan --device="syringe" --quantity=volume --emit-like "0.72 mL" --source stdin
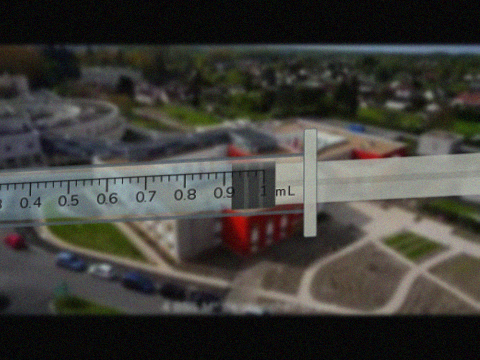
0.92 mL
